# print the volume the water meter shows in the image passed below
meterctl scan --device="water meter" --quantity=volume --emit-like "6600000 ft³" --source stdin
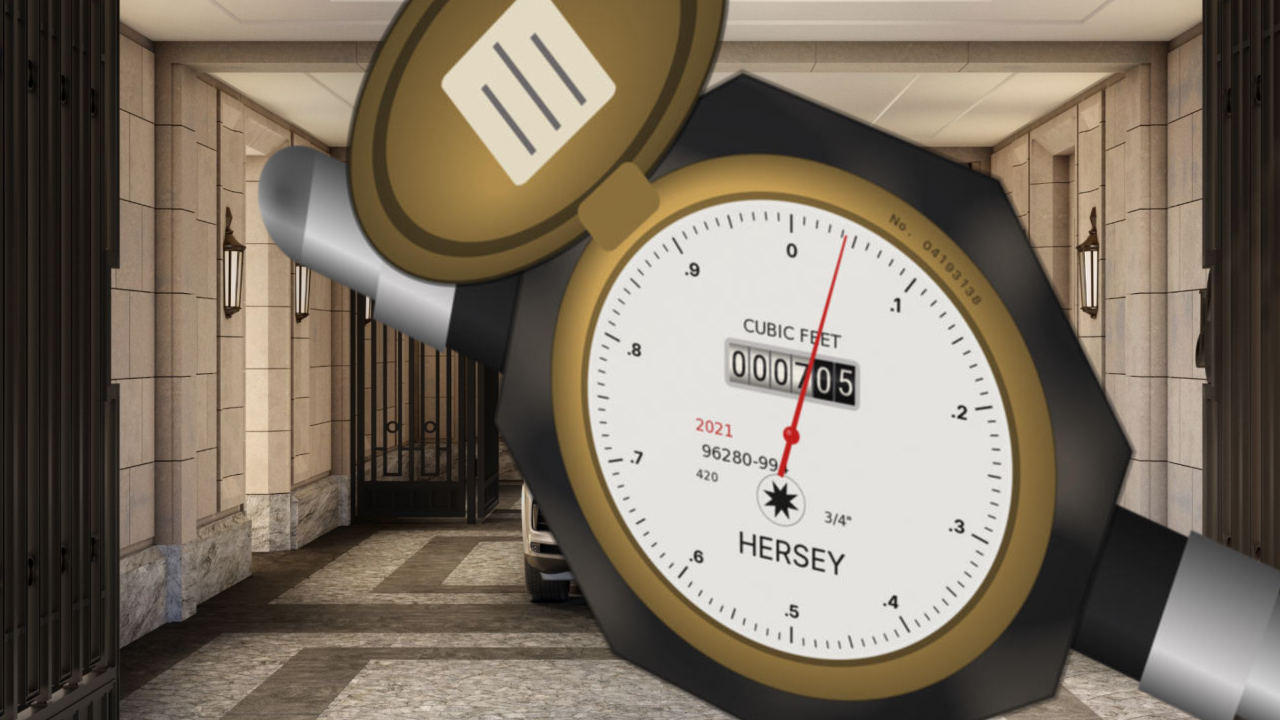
705.04 ft³
